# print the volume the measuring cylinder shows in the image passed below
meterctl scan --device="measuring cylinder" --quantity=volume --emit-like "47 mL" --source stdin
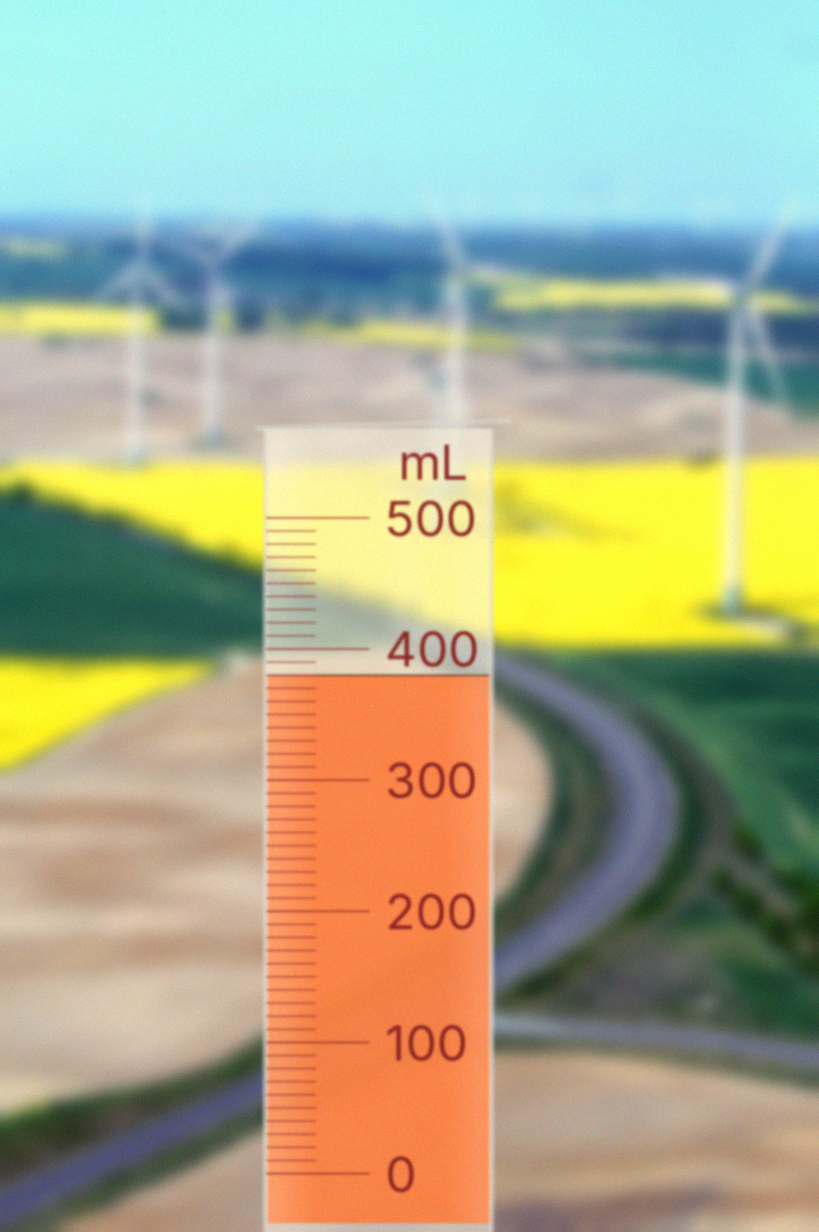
380 mL
